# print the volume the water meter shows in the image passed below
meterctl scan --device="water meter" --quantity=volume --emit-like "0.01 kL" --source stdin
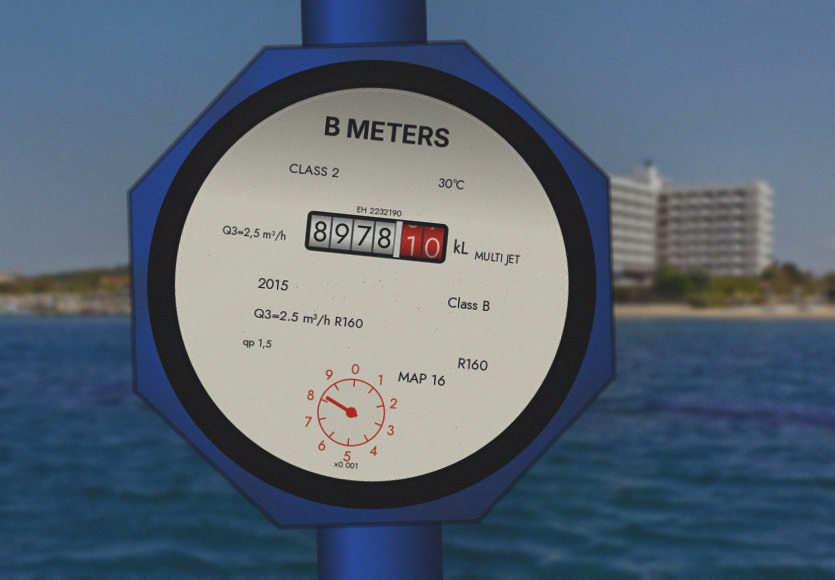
8978.098 kL
